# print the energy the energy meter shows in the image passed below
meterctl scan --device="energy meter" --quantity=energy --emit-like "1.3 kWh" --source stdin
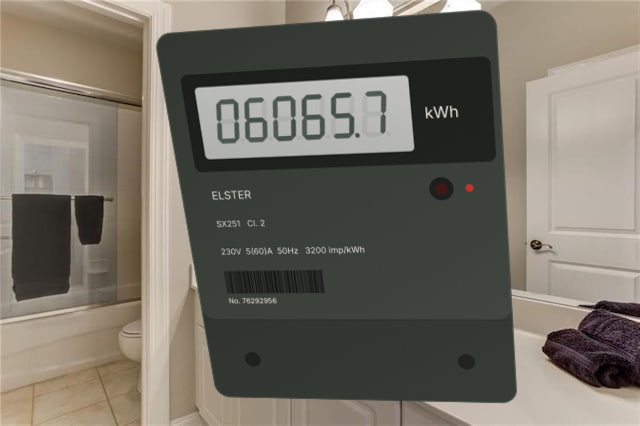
6065.7 kWh
